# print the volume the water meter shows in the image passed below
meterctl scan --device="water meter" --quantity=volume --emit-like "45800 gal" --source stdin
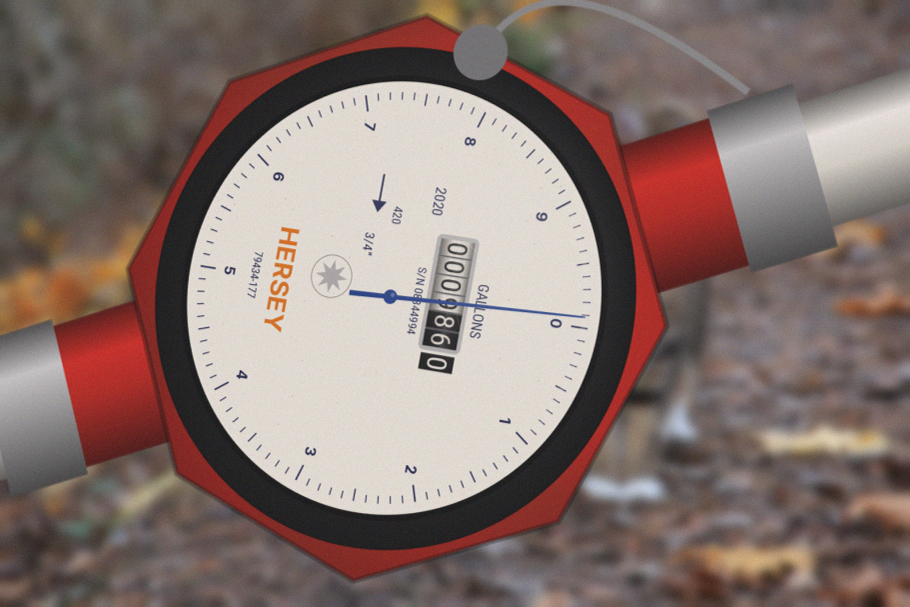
9859.9 gal
